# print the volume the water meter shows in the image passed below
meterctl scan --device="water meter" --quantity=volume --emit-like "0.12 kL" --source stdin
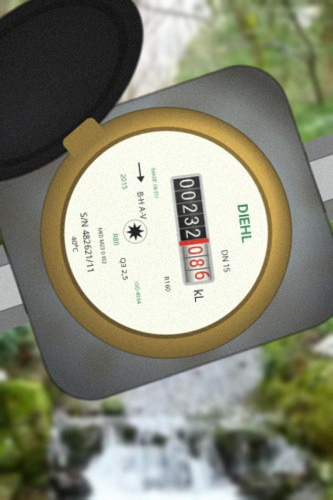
232.086 kL
